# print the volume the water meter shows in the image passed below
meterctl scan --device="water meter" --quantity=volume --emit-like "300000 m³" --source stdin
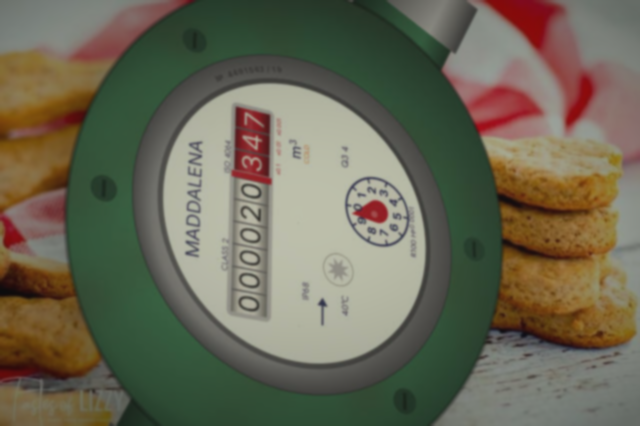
20.3469 m³
